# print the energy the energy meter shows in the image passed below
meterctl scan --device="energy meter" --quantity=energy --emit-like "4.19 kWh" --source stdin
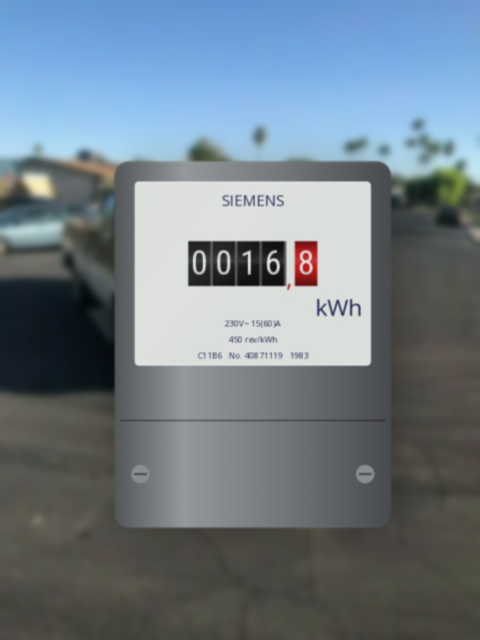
16.8 kWh
